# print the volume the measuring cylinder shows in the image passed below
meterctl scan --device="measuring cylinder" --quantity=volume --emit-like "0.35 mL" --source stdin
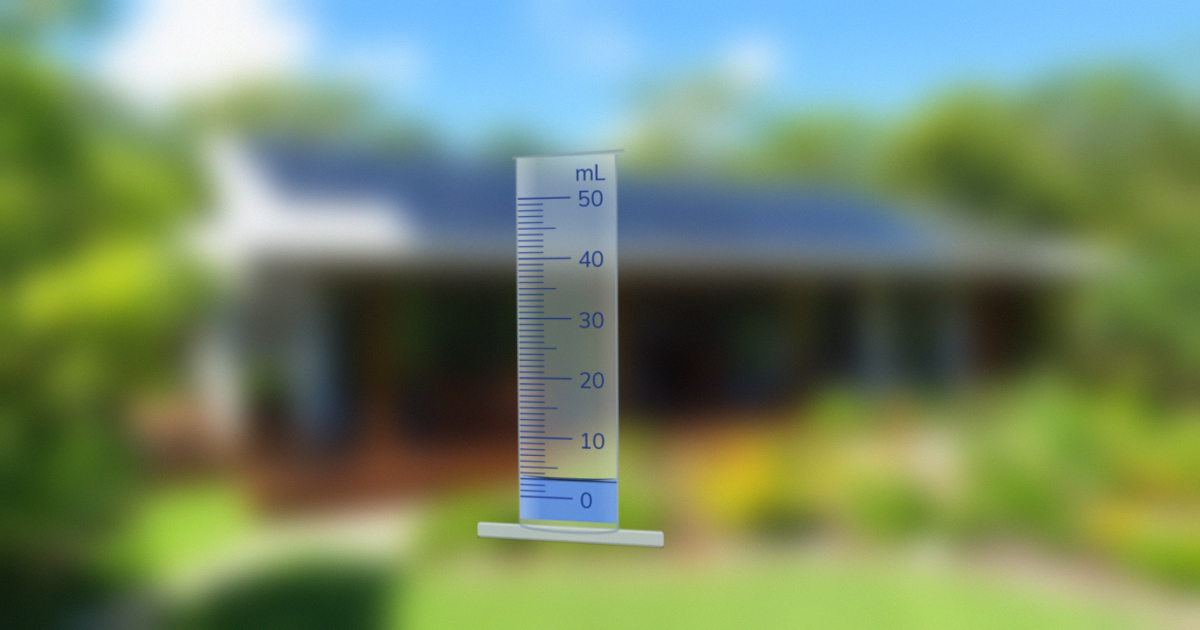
3 mL
